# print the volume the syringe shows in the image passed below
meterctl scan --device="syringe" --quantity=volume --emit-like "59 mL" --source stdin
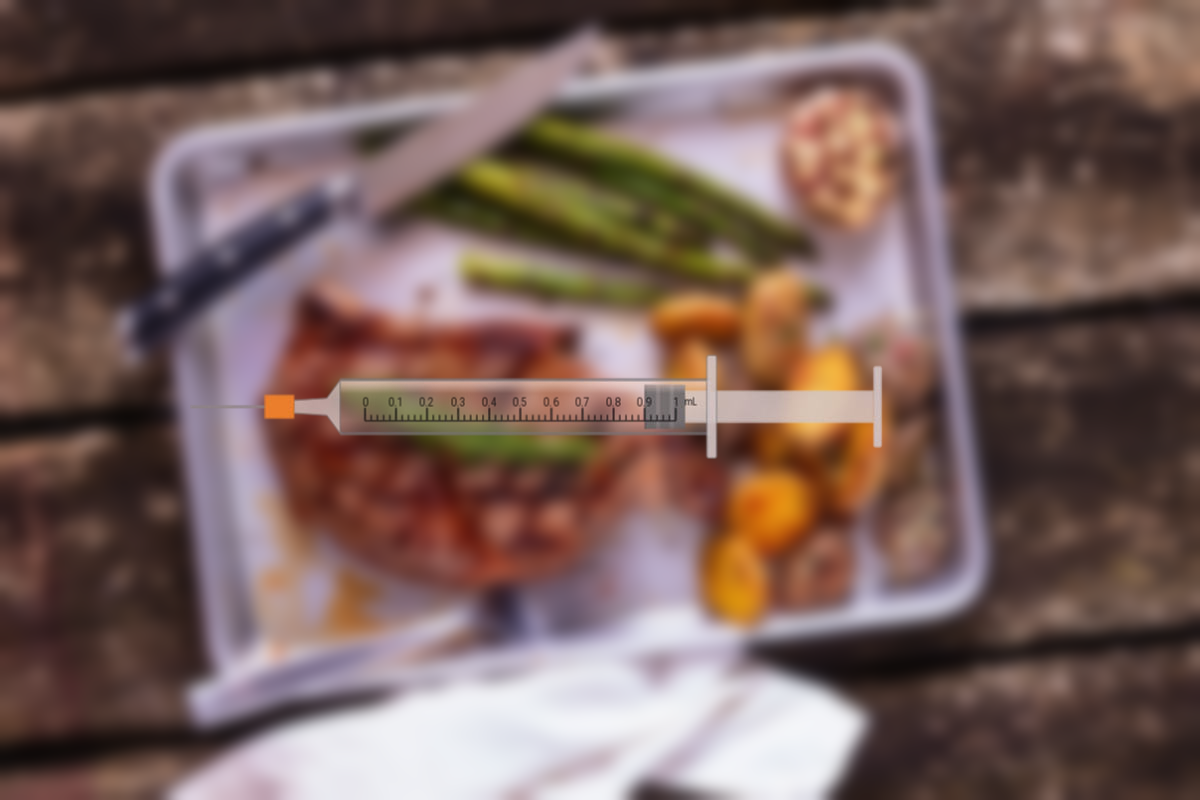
0.9 mL
